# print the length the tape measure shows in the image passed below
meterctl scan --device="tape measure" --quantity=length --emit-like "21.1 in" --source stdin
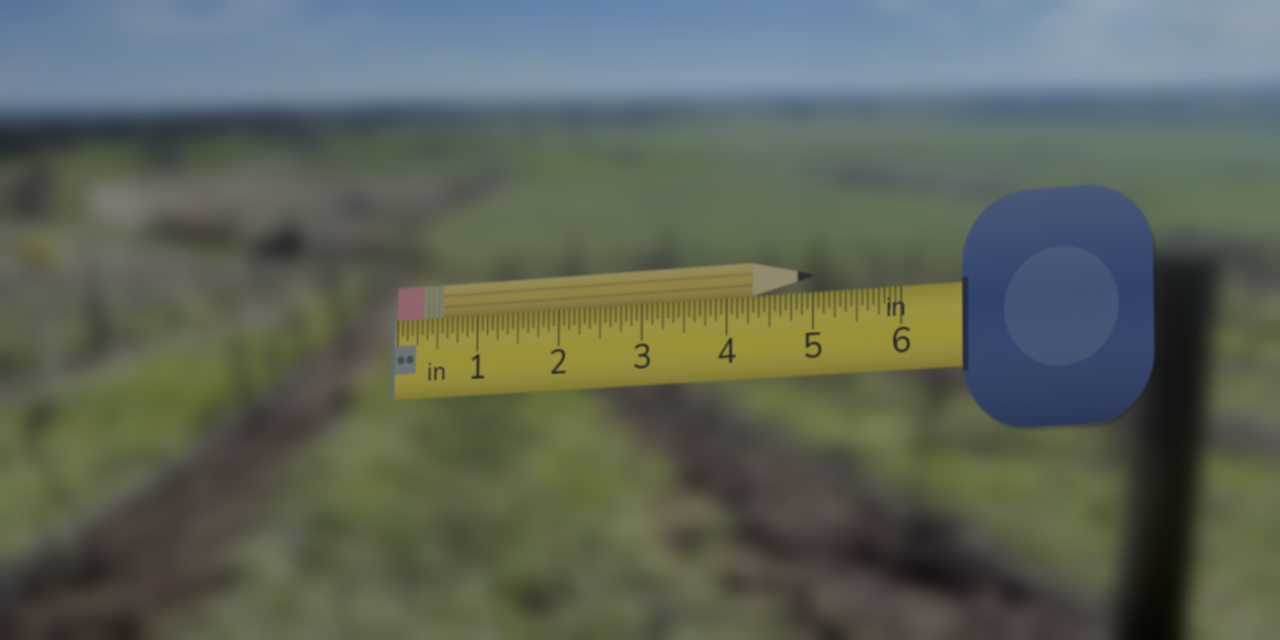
5 in
